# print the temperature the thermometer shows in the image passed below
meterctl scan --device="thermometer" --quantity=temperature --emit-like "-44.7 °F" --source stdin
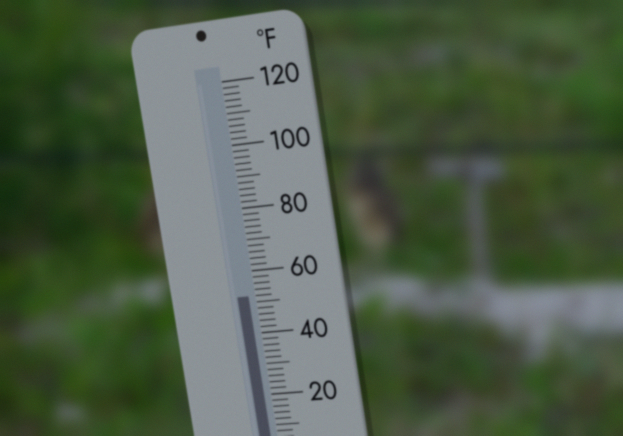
52 °F
